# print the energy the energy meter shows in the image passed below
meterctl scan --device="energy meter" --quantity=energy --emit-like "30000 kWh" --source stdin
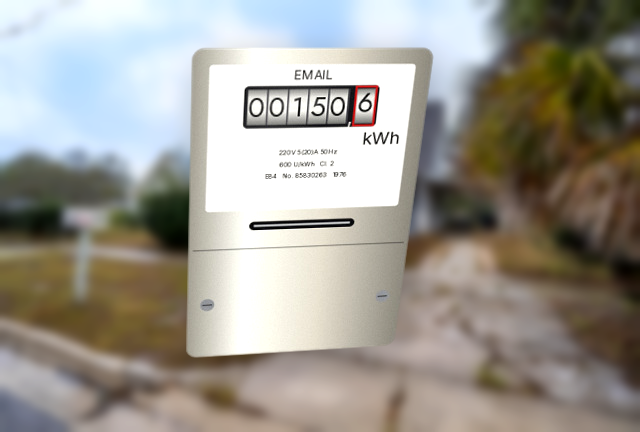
150.6 kWh
